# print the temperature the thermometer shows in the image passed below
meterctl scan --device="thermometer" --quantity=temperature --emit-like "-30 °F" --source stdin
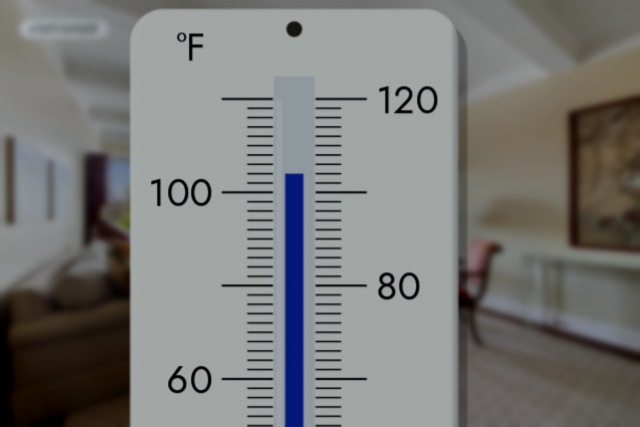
104 °F
